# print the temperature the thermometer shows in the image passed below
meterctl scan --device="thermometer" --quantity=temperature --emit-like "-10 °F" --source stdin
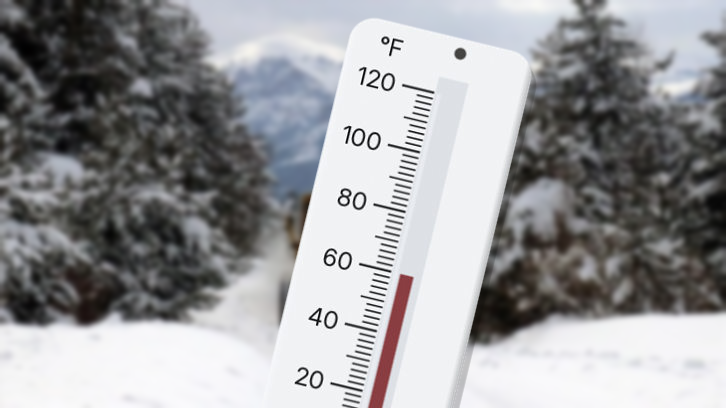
60 °F
